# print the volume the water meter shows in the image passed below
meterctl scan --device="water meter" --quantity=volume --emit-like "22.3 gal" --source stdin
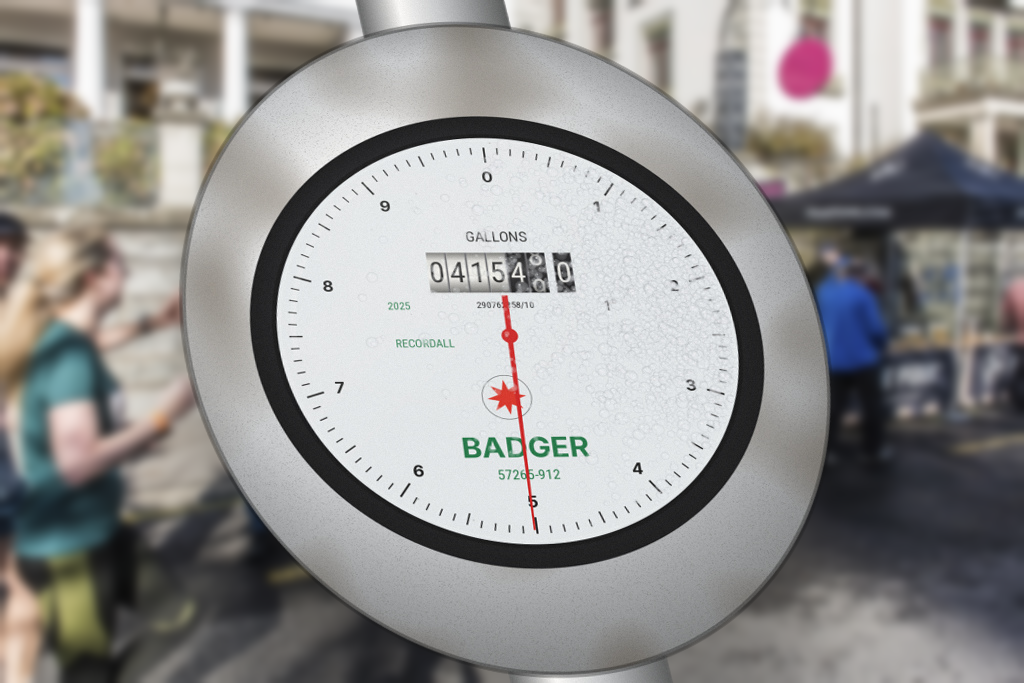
415485.0 gal
